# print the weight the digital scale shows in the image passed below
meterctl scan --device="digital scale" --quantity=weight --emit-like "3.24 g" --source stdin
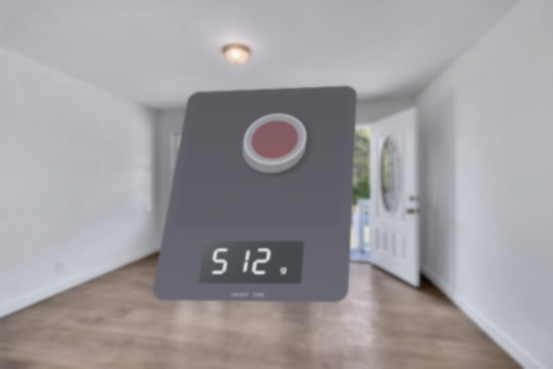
512 g
